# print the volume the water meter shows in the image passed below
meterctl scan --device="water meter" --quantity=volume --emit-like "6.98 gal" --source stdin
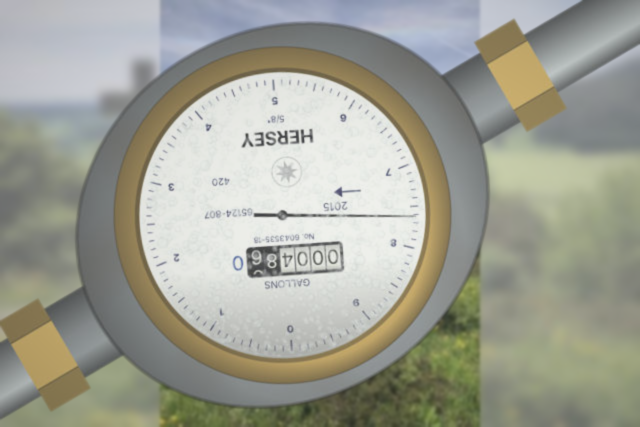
4857.6 gal
